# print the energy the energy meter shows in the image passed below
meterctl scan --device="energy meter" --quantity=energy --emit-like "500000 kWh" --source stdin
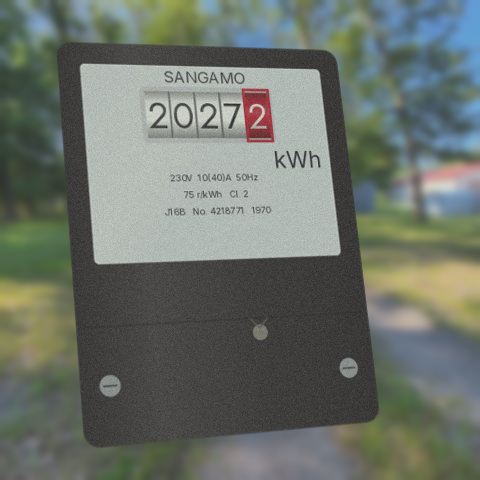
2027.2 kWh
